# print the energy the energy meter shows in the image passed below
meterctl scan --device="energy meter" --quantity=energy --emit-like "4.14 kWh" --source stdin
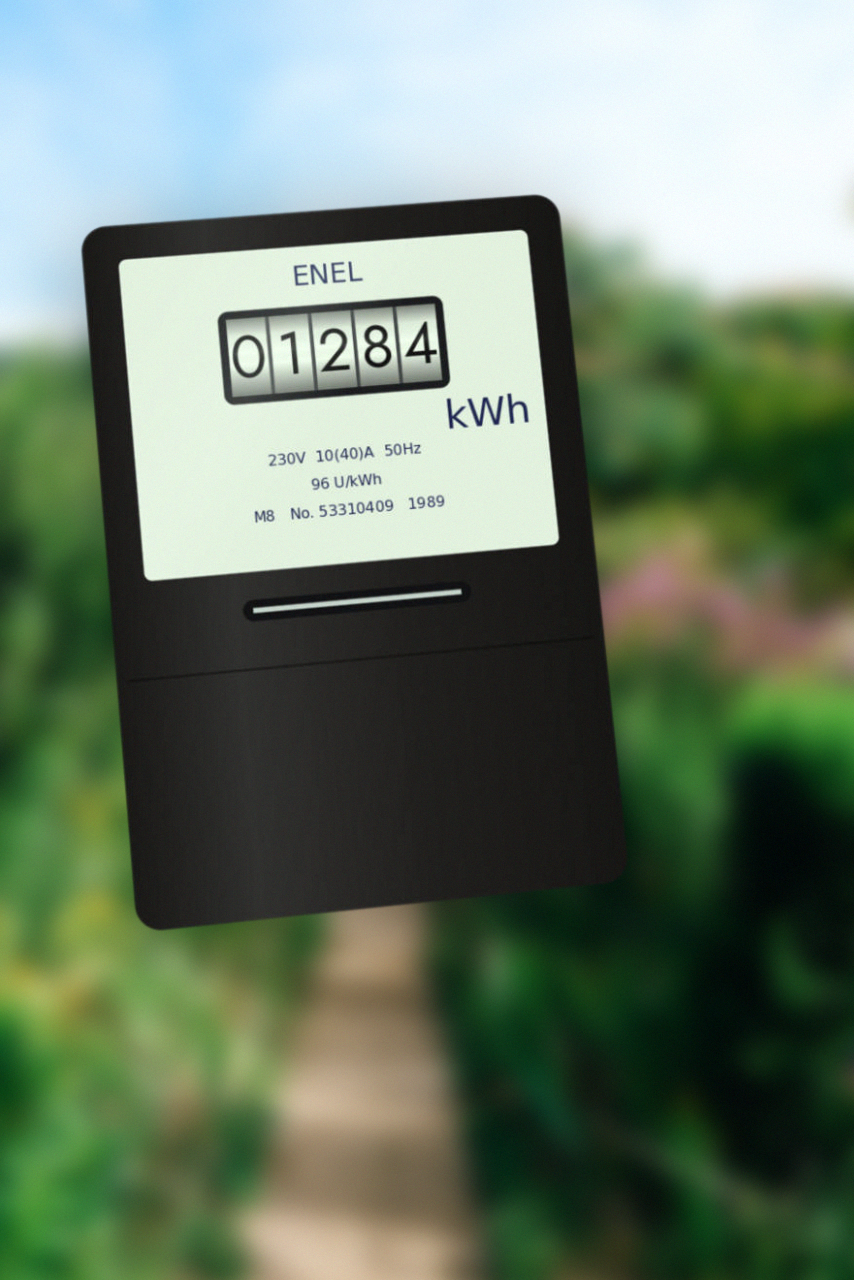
1284 kWh
